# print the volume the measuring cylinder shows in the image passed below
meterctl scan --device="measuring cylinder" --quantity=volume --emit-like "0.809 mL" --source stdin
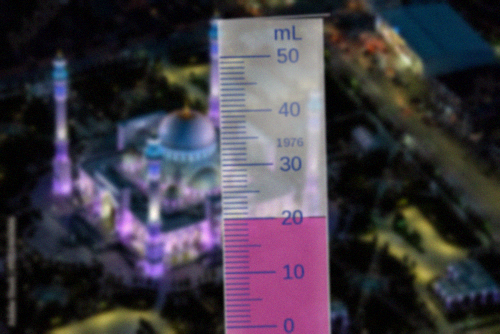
20 mL
